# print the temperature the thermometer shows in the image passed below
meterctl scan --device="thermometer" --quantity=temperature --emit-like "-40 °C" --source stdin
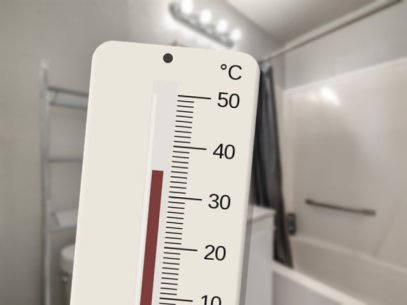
35 °C
